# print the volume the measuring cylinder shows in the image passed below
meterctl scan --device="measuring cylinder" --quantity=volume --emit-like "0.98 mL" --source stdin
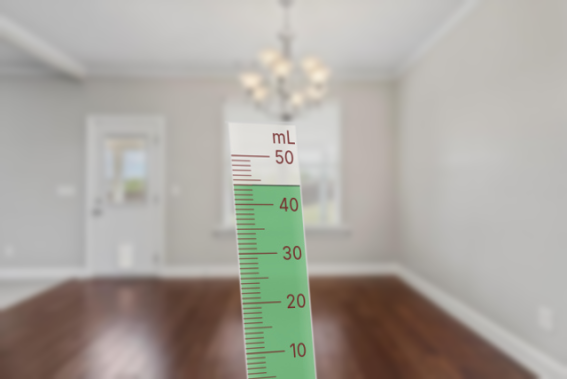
44 mL
